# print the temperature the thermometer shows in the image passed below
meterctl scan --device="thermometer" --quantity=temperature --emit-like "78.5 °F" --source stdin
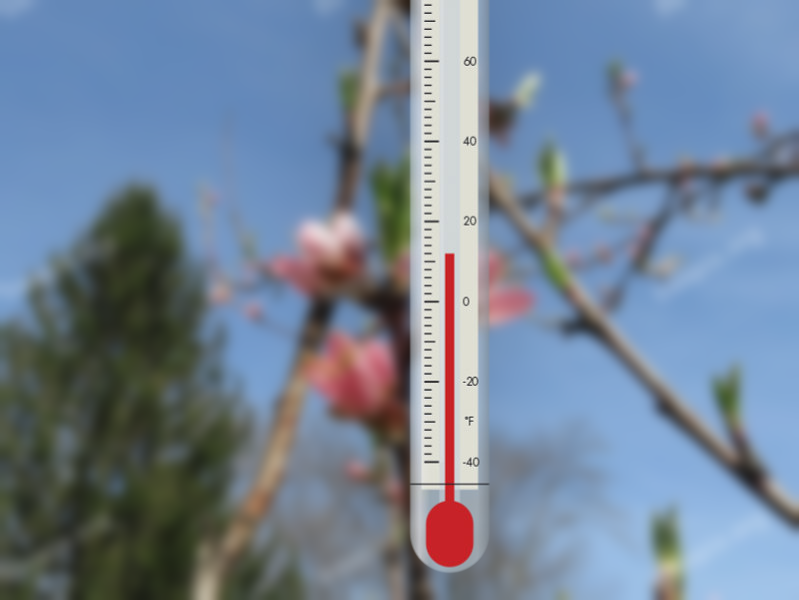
12 °F
